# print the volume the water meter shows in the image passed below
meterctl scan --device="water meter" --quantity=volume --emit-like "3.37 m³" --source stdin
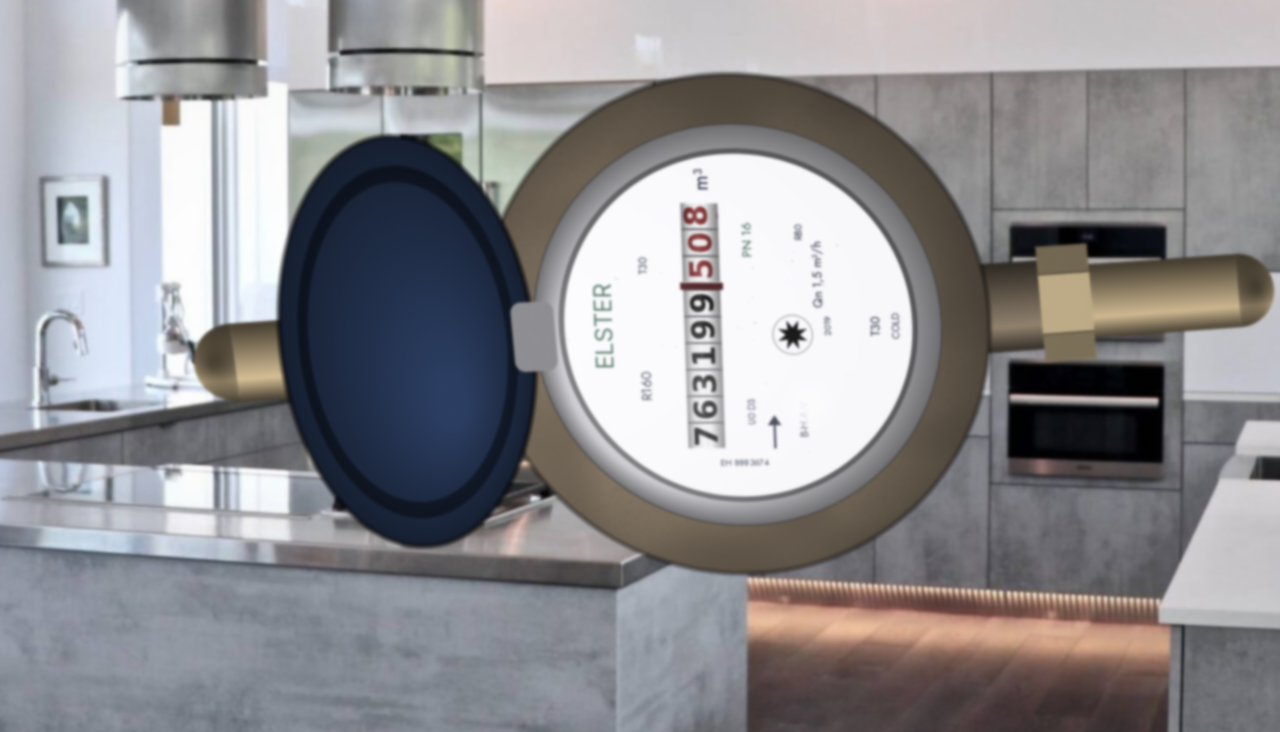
763199.508 m³
